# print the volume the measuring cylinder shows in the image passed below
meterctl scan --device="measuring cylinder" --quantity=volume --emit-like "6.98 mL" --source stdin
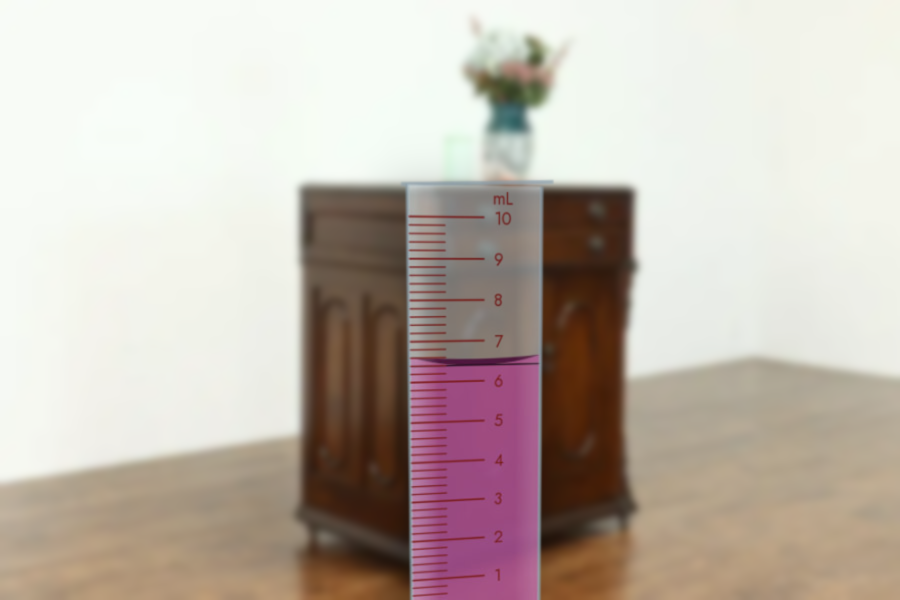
6.4 mL
